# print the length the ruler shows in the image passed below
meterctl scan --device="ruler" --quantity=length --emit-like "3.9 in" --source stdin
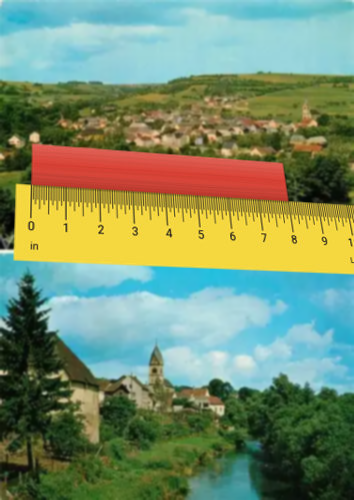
8 in
